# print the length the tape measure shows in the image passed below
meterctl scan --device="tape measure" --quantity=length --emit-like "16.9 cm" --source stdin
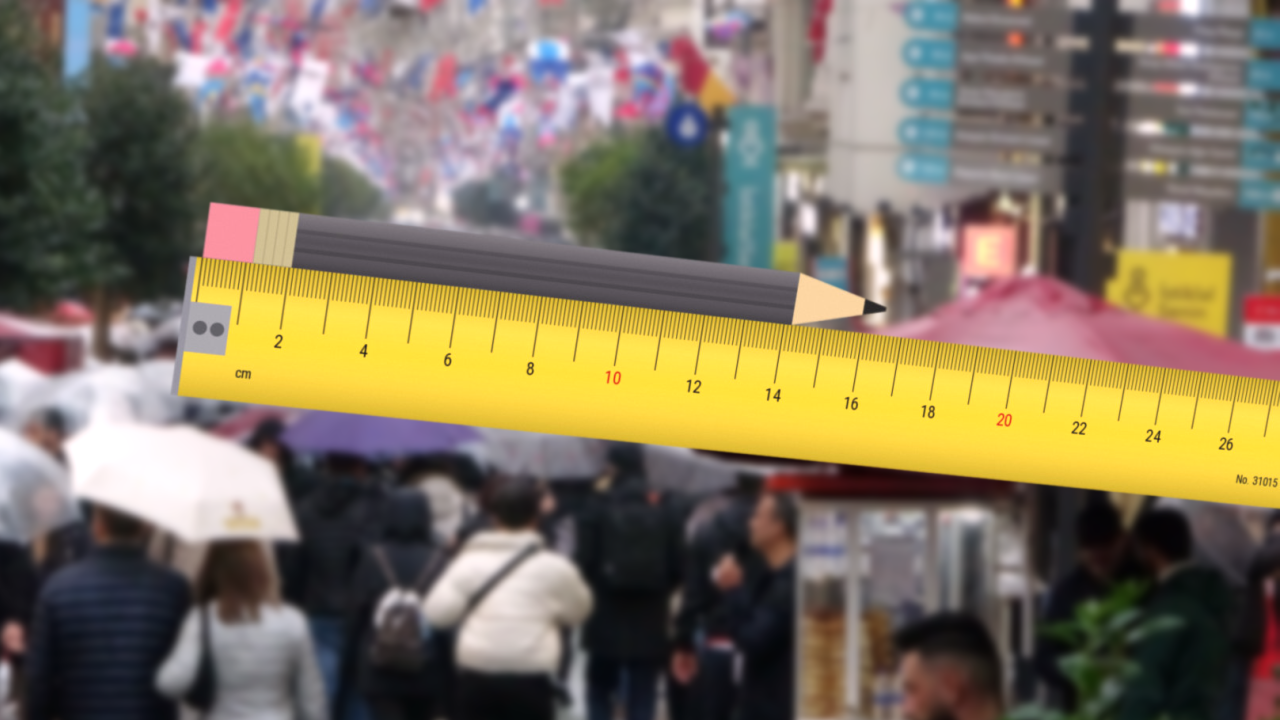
16.5 cm
